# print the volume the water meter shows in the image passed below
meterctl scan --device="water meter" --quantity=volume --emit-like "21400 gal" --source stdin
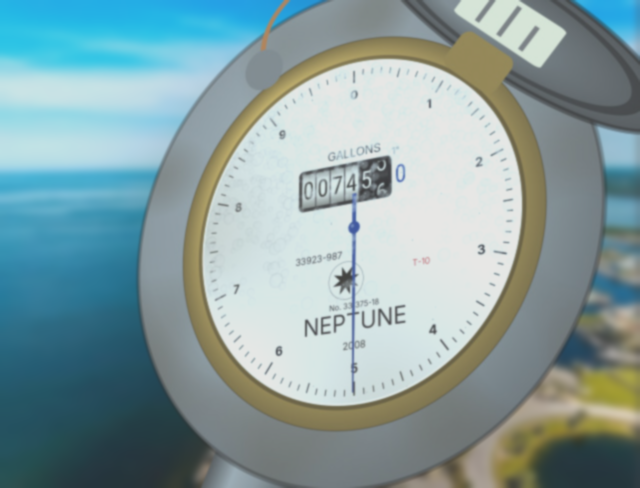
74555.0 gal
